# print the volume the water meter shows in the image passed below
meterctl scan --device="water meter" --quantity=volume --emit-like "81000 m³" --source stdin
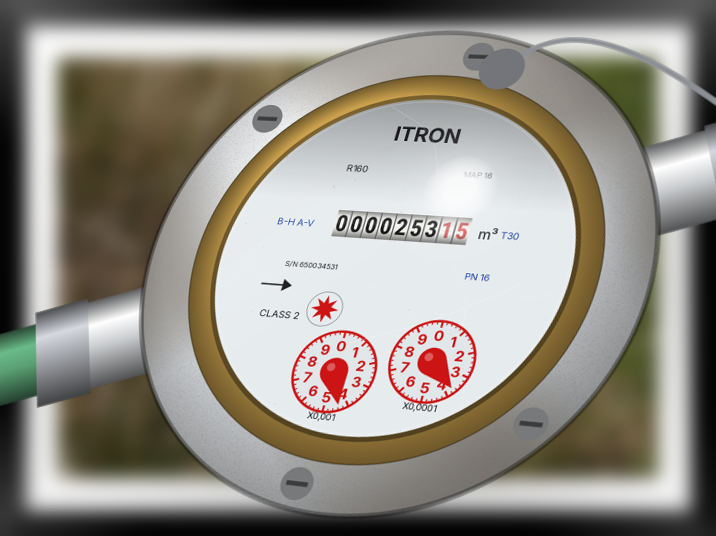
253.1543 m³
